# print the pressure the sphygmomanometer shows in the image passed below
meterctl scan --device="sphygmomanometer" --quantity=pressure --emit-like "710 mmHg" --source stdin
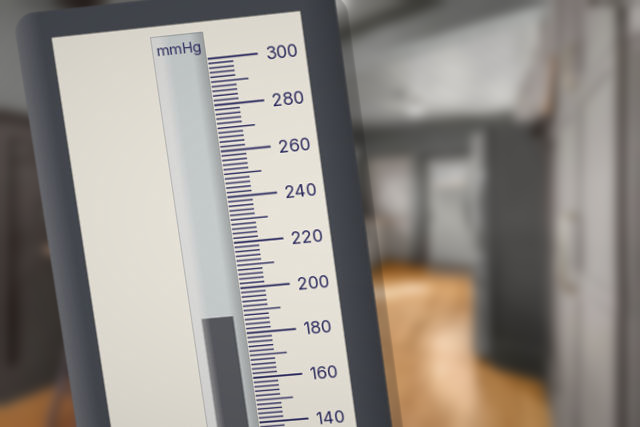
188 mmHg
